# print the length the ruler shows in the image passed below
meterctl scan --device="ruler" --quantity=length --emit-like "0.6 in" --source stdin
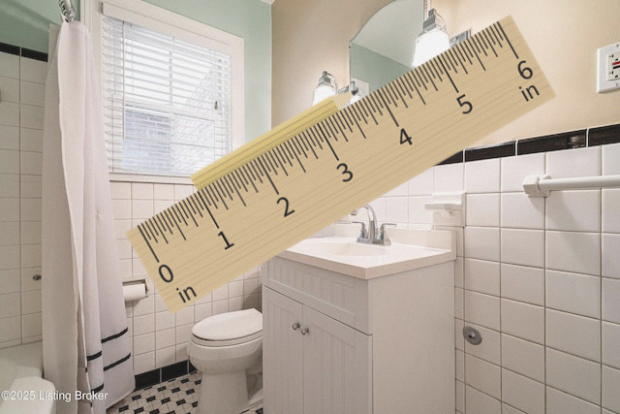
2.75 in
